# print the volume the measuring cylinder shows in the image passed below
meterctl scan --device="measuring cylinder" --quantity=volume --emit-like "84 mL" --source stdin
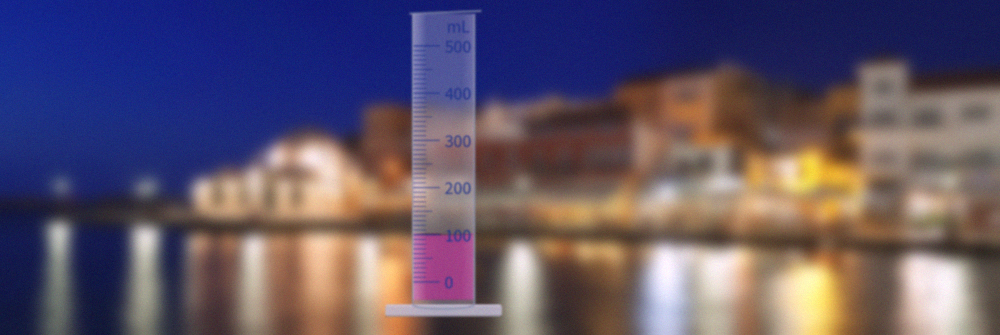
100 mL
